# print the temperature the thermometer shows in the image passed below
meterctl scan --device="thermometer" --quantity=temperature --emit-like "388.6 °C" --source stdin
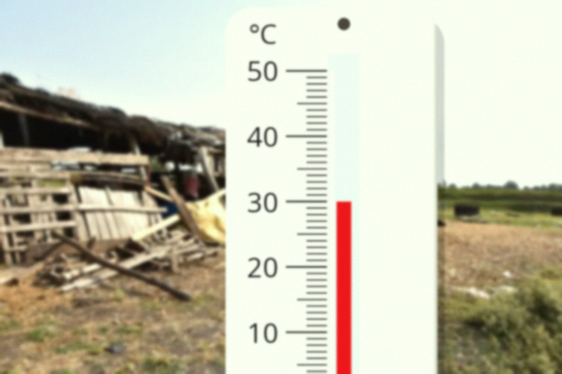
30 °C
